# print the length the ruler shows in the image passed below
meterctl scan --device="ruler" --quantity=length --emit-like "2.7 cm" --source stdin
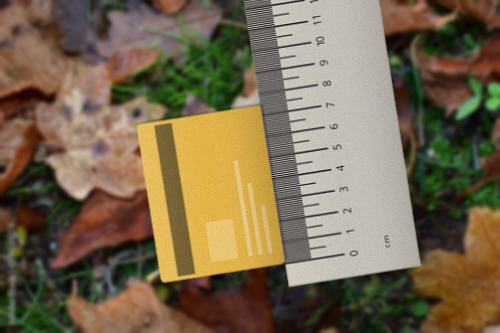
7.5 cm
